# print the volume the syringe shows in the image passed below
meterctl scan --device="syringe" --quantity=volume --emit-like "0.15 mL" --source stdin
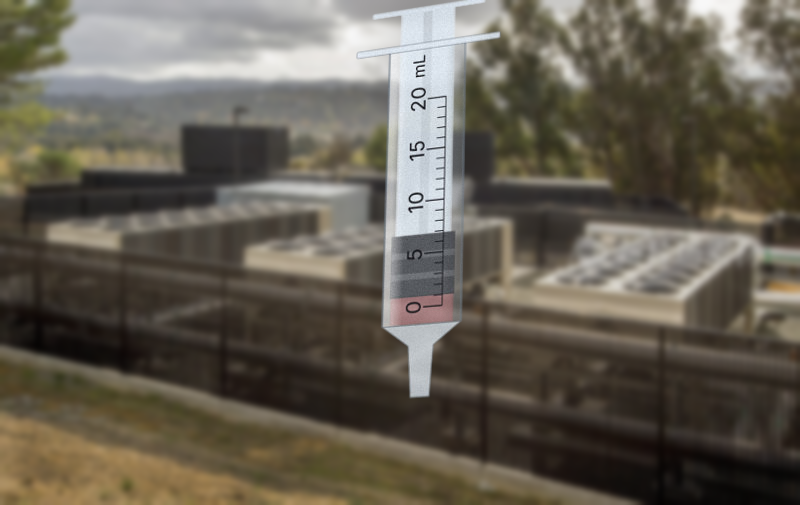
1 mL
